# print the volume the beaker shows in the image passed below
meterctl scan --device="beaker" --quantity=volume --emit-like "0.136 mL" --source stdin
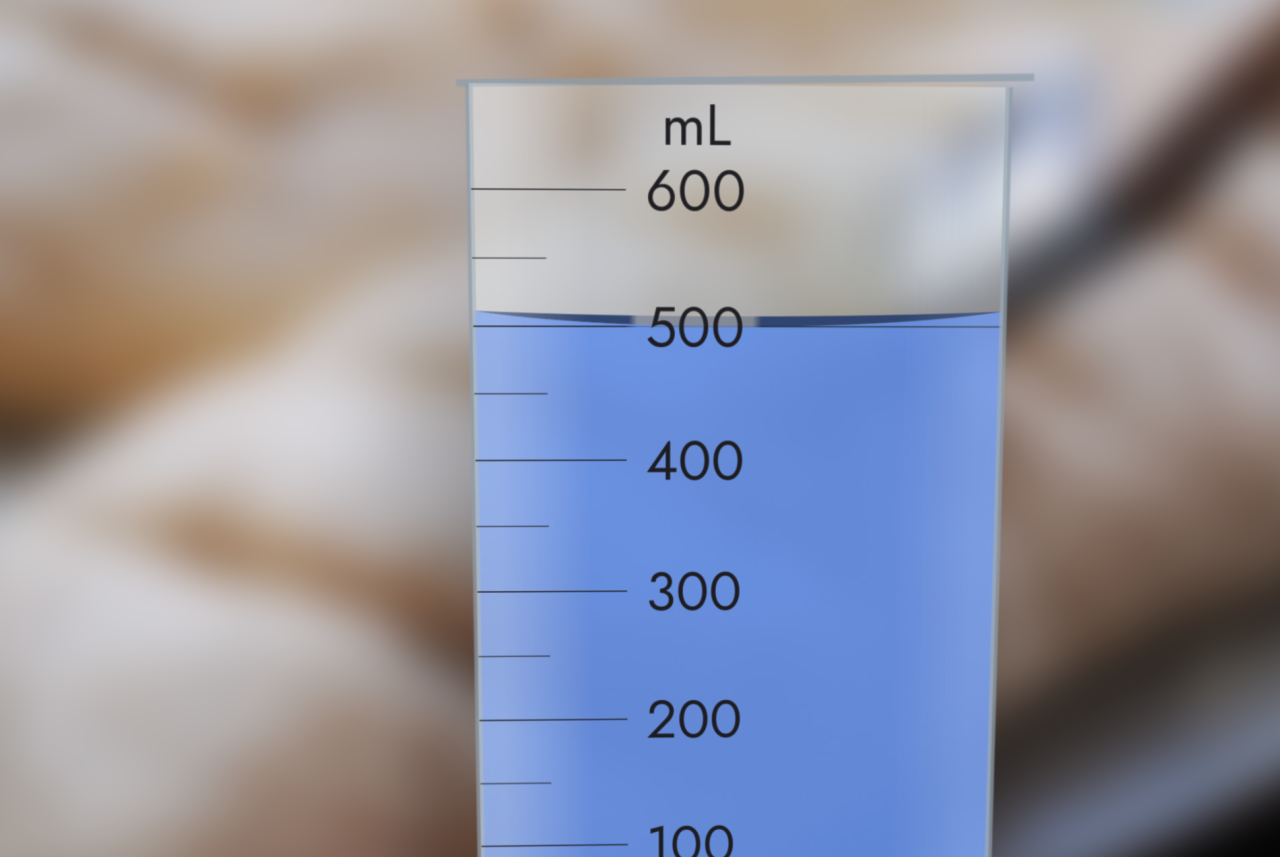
500 mL
